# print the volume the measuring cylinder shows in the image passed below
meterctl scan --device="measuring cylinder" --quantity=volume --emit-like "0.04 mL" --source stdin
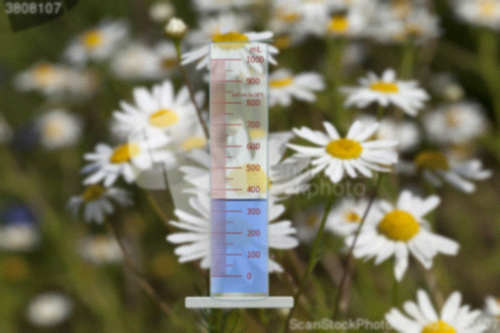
350 mL
